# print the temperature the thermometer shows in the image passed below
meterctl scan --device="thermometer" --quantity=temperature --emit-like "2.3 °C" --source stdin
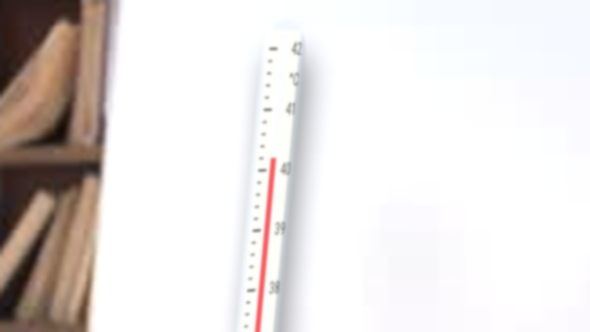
40.2 °C
